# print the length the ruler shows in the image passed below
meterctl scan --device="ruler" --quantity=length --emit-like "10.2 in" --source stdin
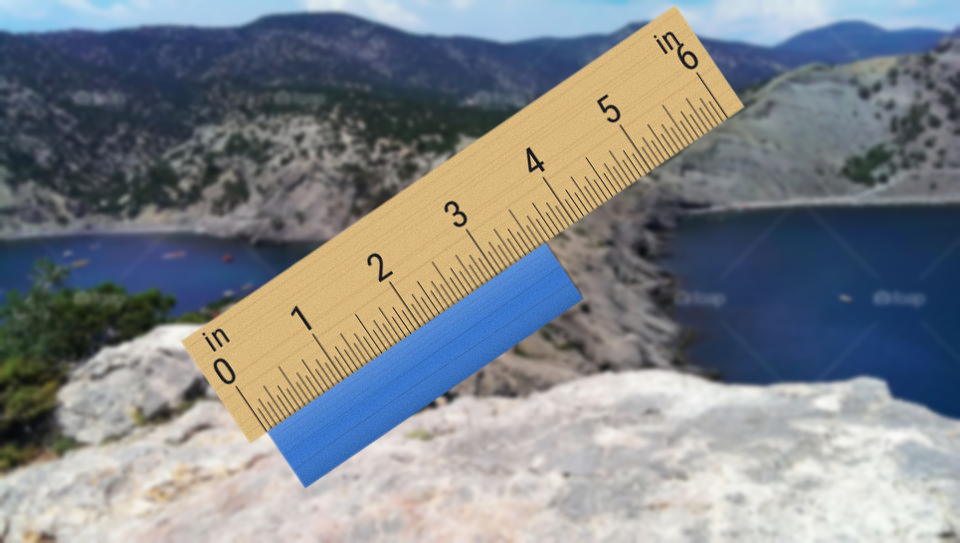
3.625 in
